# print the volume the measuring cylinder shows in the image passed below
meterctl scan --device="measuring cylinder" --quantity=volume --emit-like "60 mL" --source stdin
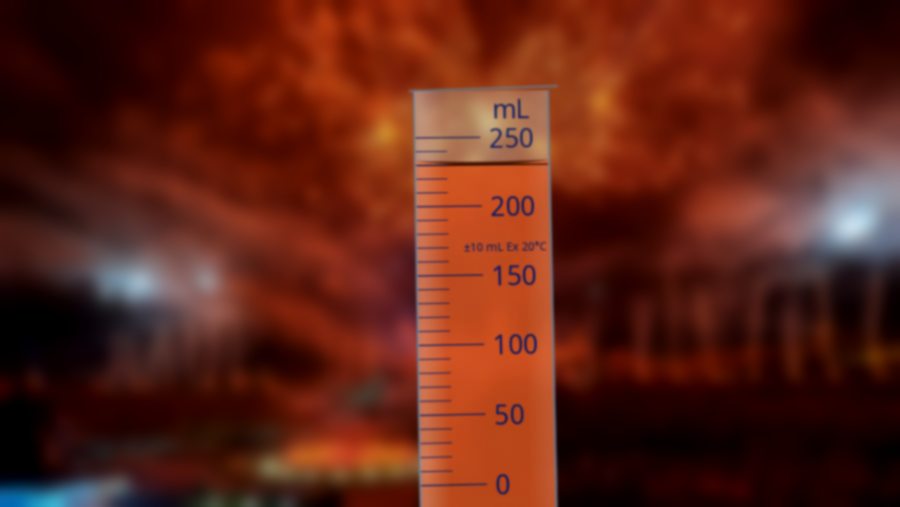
230 mL
